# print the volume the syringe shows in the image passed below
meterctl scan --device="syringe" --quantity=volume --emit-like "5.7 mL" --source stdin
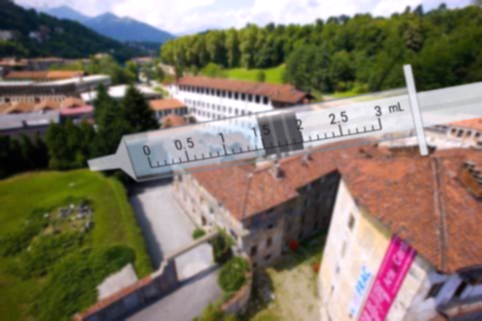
1.5 mL
